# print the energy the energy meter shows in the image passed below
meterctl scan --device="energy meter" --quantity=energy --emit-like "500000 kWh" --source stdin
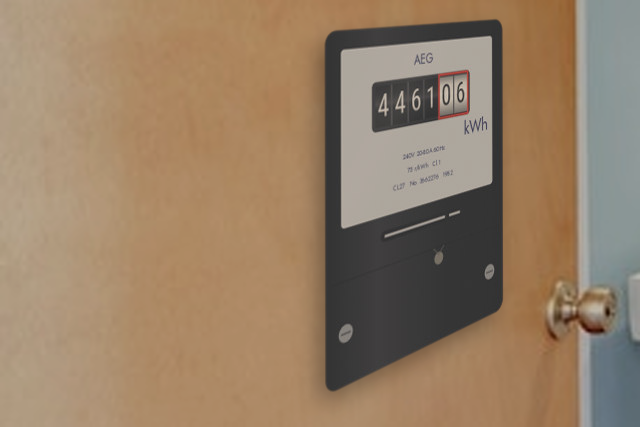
4461.06 kWh
